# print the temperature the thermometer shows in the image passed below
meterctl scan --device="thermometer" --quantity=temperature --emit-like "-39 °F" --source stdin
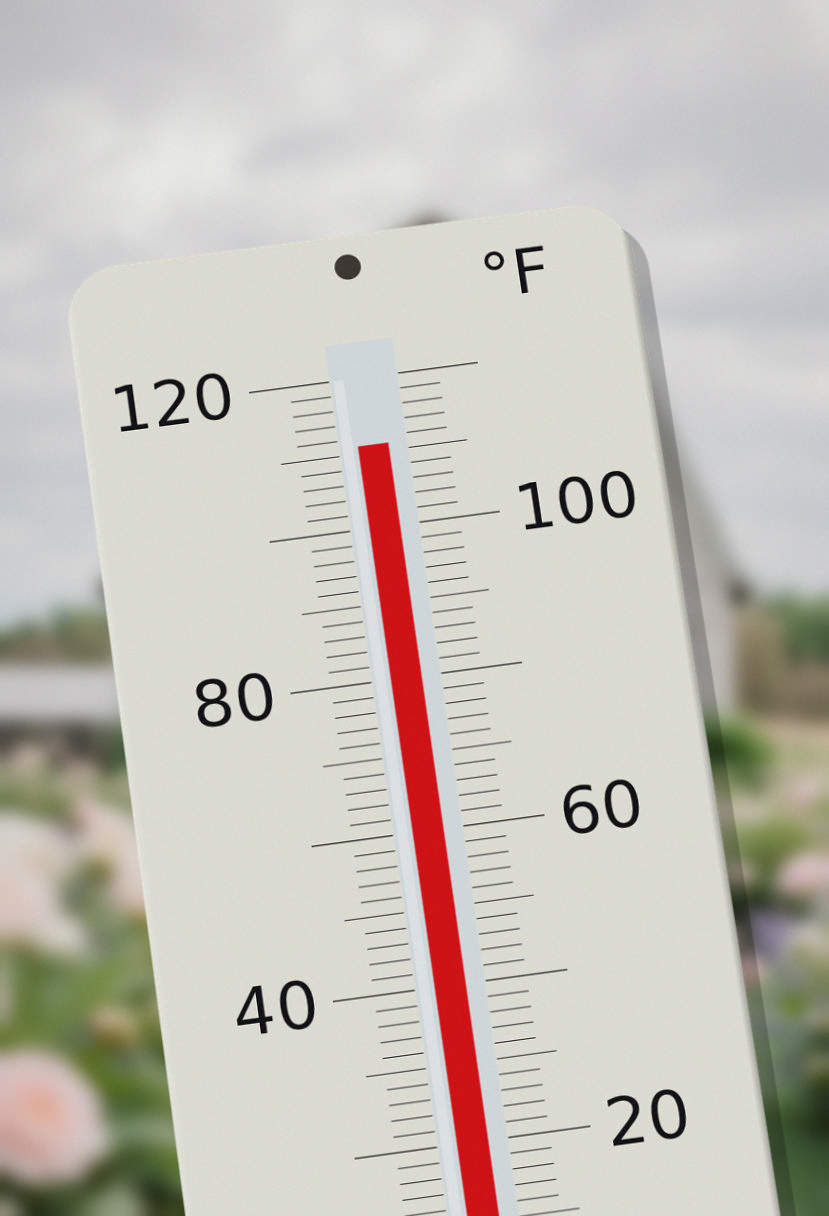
111 °F
